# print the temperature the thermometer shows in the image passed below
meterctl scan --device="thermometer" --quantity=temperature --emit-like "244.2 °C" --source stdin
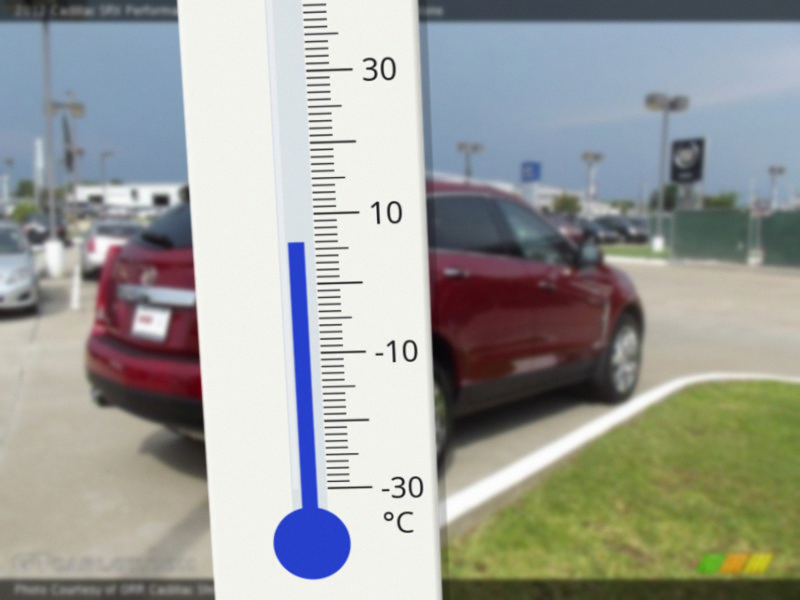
6 °C
